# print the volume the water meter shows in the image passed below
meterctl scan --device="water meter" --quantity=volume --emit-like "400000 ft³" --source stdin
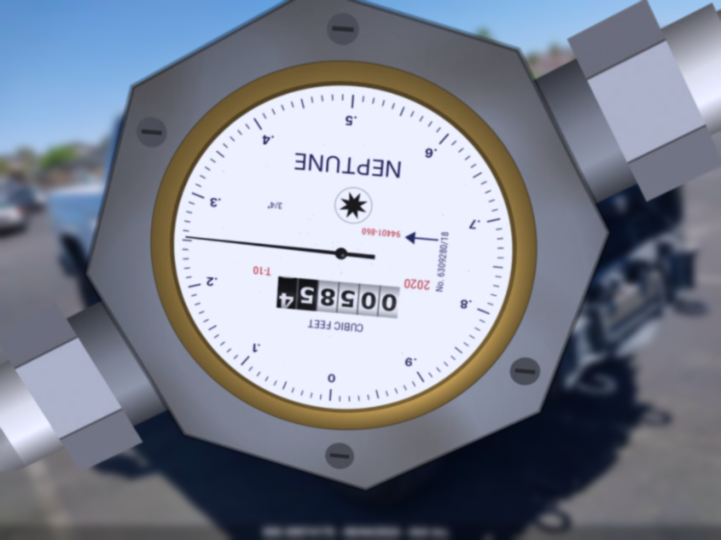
5854.25 ft³
